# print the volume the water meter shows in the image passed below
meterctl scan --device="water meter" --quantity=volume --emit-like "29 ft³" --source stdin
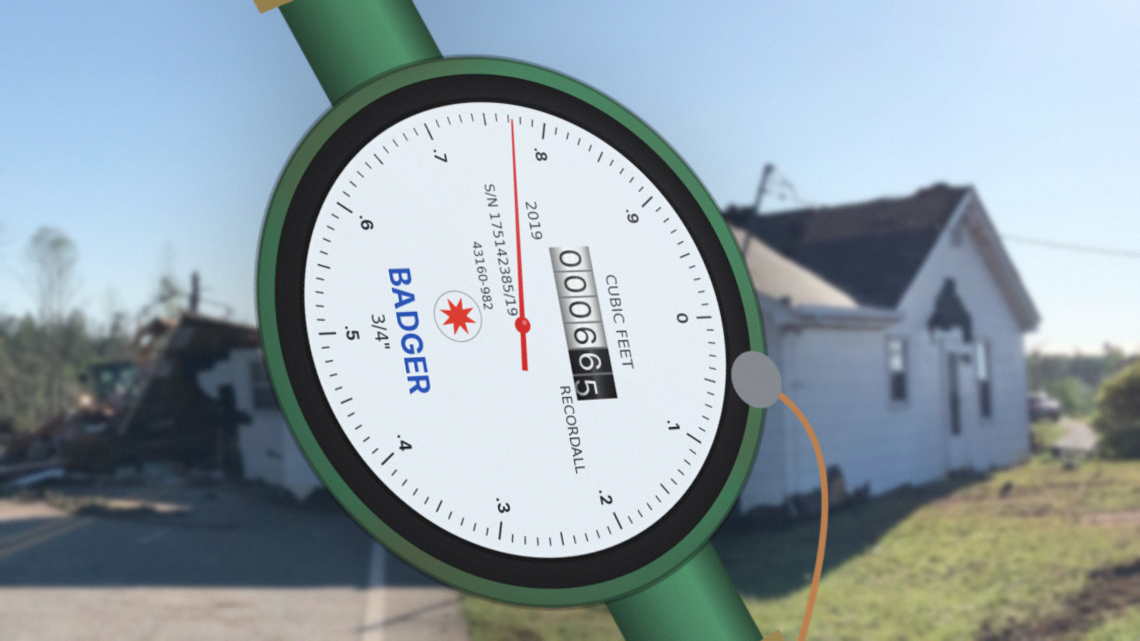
664.77 ft³
